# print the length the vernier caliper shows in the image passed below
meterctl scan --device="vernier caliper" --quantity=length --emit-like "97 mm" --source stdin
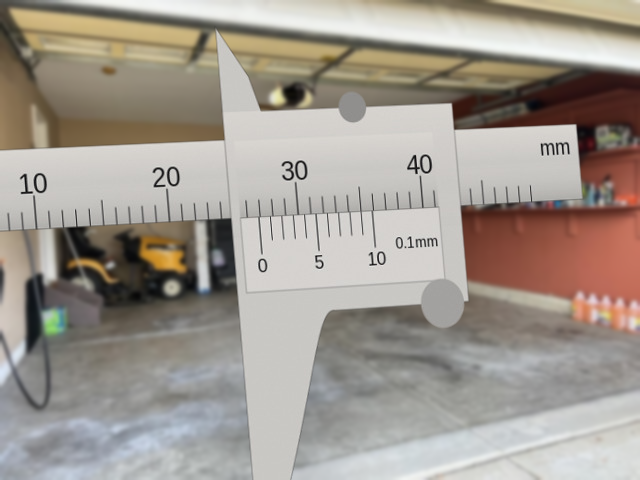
26.9 mm
